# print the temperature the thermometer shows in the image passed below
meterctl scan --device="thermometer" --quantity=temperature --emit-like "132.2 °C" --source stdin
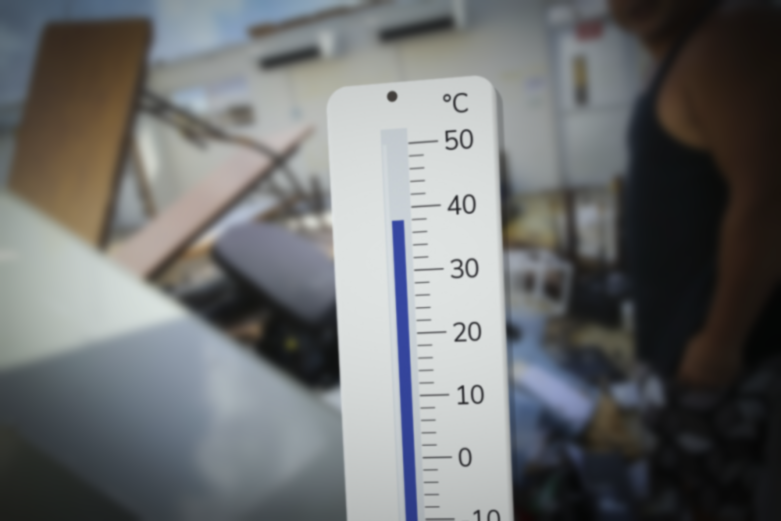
38 °C
